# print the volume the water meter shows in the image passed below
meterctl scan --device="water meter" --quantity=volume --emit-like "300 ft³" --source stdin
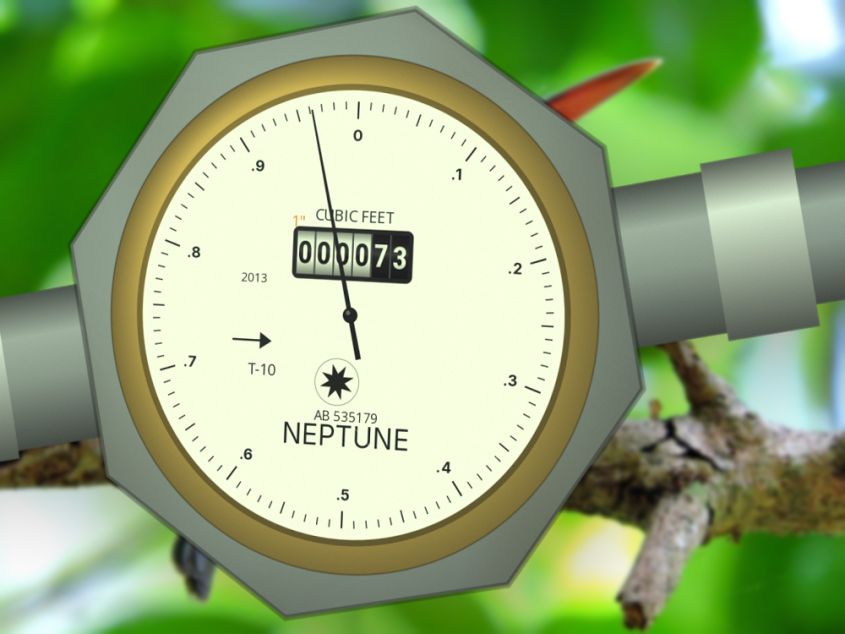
72.96 ft³
